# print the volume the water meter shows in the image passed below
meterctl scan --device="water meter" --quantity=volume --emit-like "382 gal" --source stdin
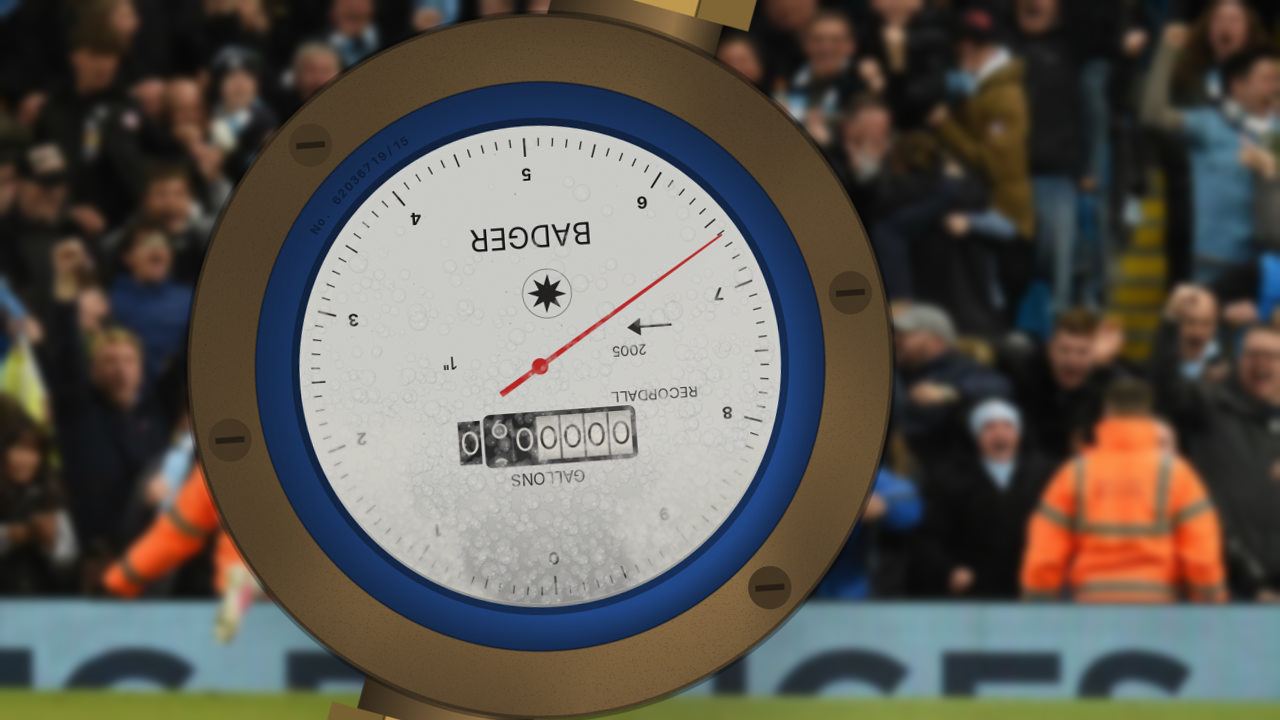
86.6 gal
